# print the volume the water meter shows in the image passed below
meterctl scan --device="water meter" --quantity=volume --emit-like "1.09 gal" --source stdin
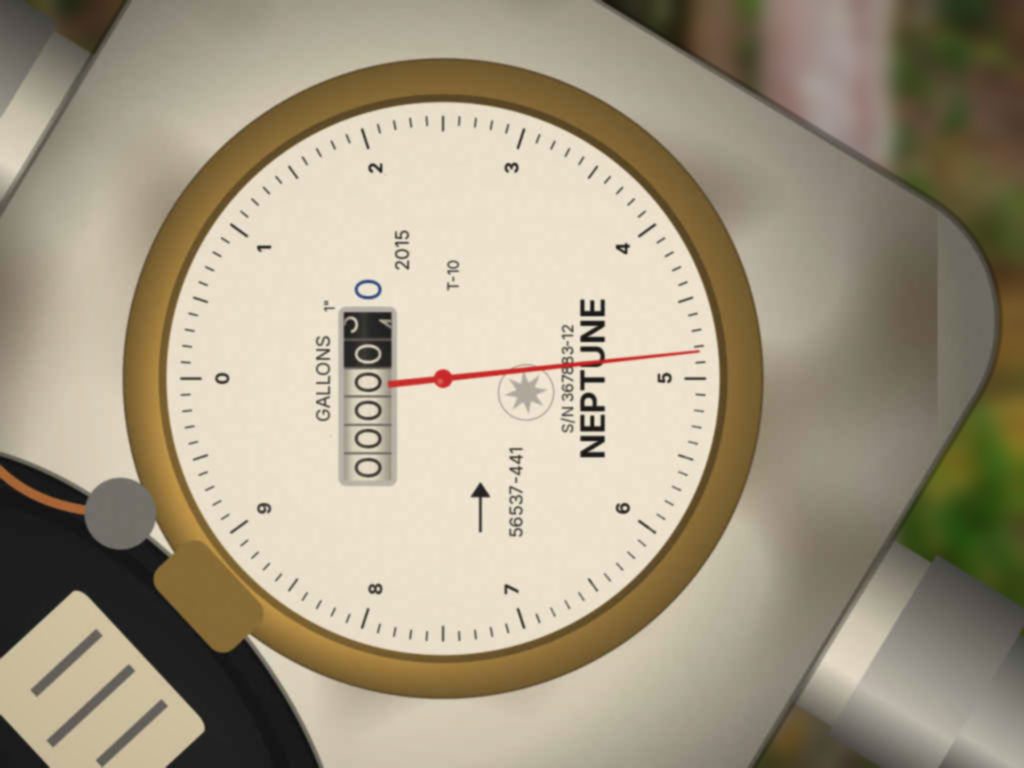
34.8 gal
